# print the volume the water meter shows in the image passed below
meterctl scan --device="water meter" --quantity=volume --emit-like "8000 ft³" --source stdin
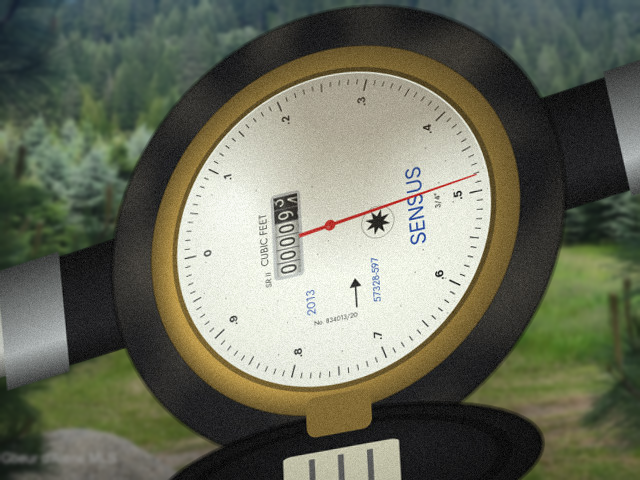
93.48 ft³
